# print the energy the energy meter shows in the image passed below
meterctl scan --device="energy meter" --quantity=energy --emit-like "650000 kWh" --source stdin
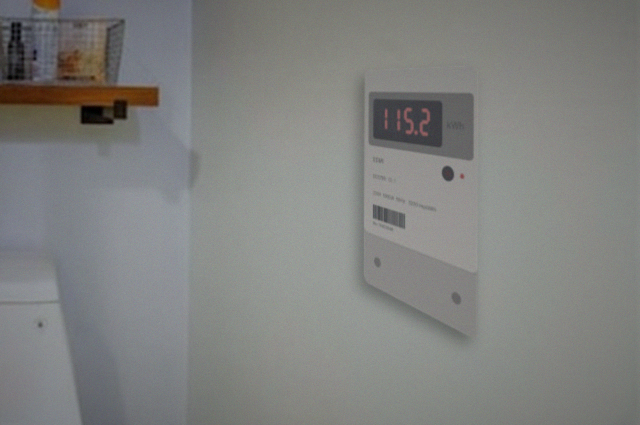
115.2 kWh
